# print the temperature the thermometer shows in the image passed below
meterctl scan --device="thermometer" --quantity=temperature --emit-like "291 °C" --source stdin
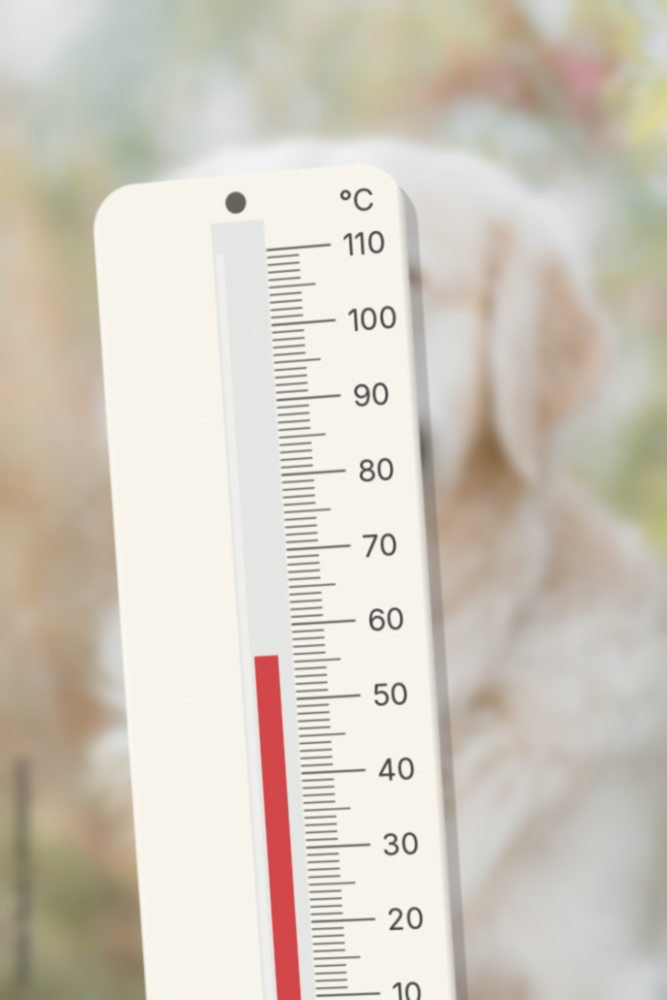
56 °C
